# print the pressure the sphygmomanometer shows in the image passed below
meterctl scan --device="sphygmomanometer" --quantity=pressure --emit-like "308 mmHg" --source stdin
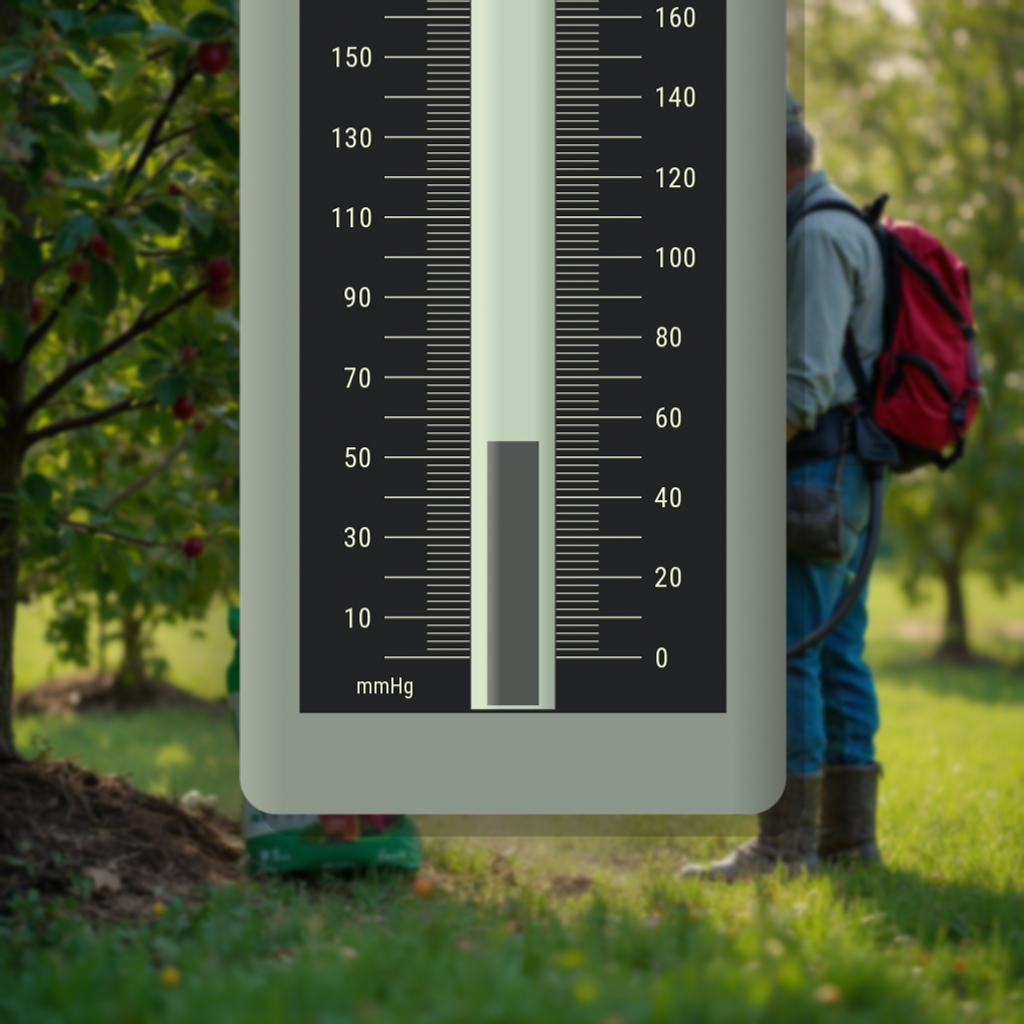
54 mmHg
